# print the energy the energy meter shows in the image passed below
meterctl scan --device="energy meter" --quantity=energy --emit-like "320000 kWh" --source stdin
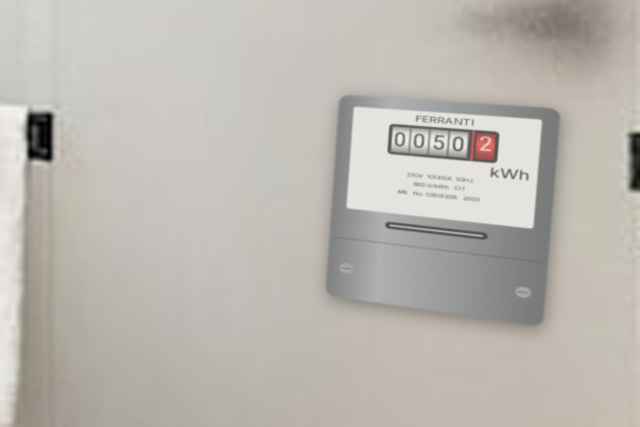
50.2 kWh
